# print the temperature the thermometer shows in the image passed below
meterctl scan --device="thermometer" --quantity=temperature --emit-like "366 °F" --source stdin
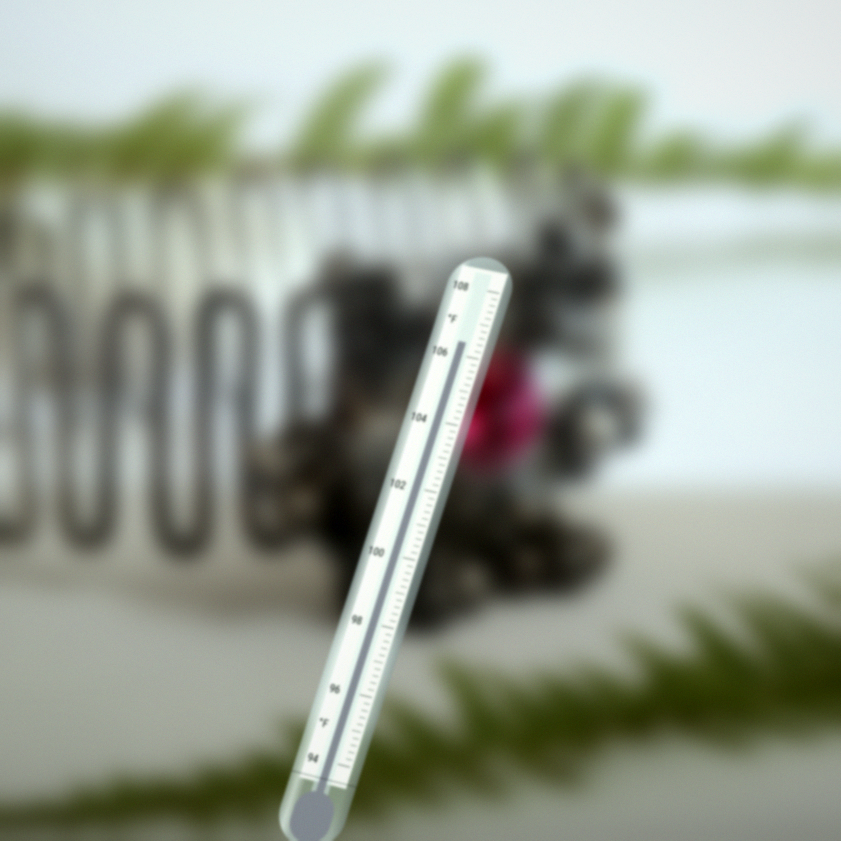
106.4 °F
